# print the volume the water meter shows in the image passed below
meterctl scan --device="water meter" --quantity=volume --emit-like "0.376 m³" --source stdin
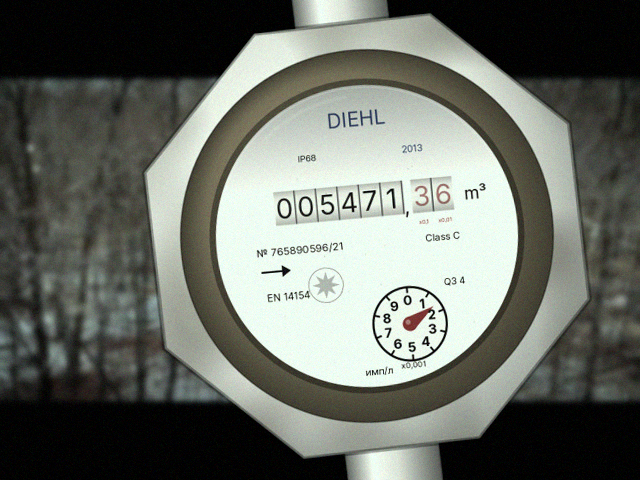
5471.361 m³
